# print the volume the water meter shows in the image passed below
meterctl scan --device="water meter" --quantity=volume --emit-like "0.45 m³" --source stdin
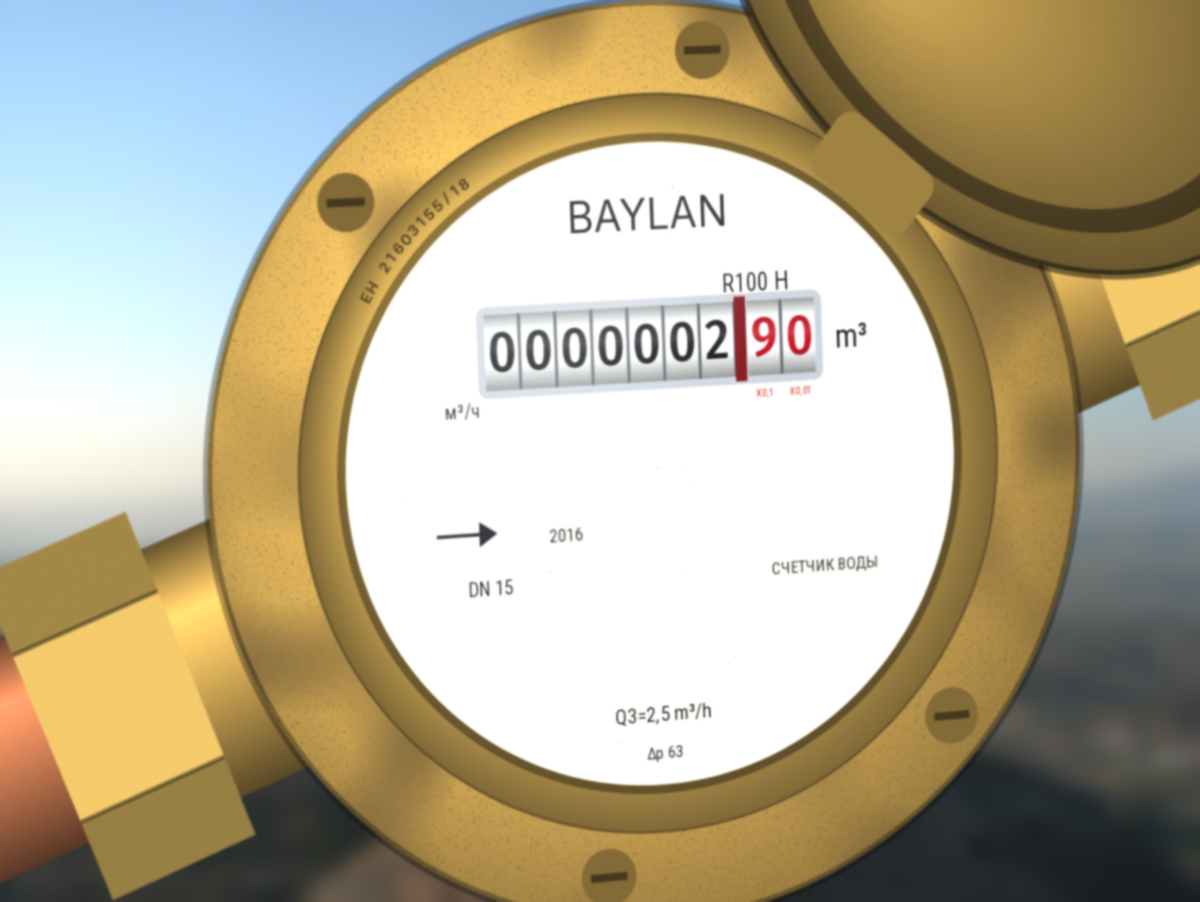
2.90 m³
